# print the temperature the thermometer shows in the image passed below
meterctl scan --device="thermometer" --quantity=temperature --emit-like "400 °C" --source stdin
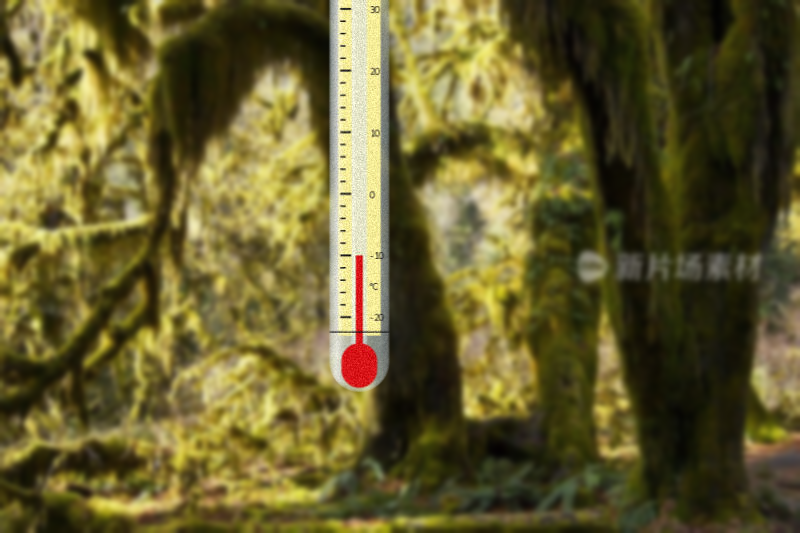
-10 °C
